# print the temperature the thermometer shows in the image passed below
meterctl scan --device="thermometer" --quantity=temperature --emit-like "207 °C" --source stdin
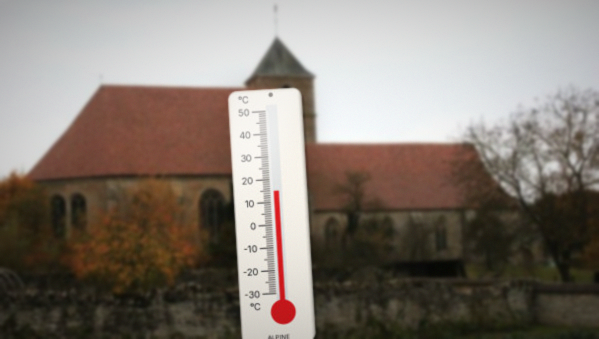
15 °C
